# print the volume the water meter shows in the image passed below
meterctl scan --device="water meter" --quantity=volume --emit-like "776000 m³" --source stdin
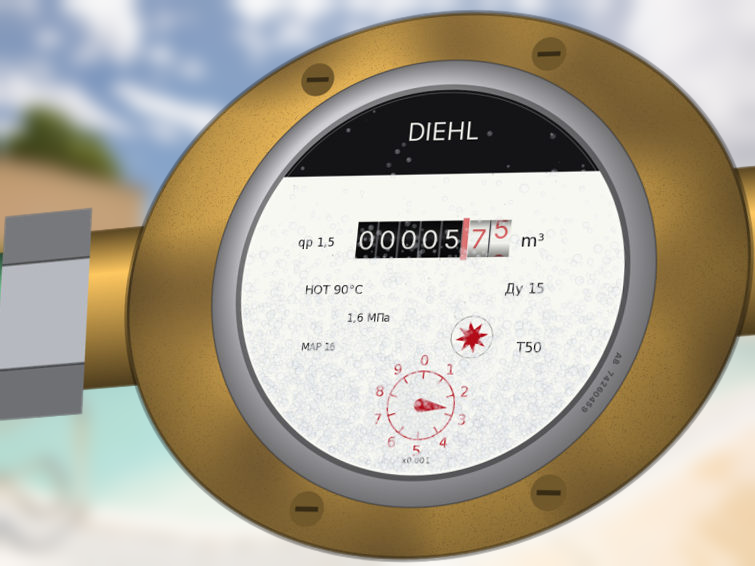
5.752 m³
